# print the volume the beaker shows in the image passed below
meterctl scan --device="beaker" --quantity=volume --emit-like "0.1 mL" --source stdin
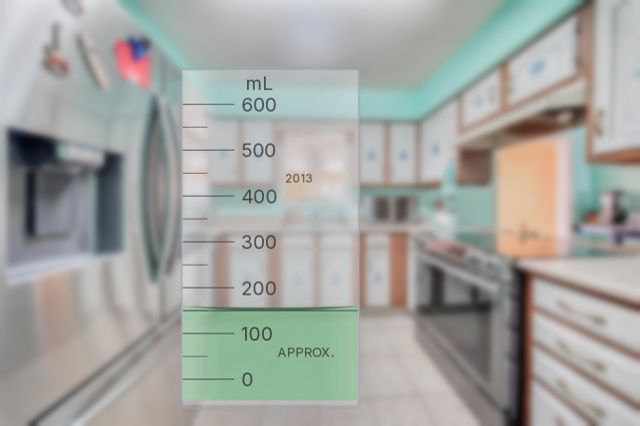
150 mL
